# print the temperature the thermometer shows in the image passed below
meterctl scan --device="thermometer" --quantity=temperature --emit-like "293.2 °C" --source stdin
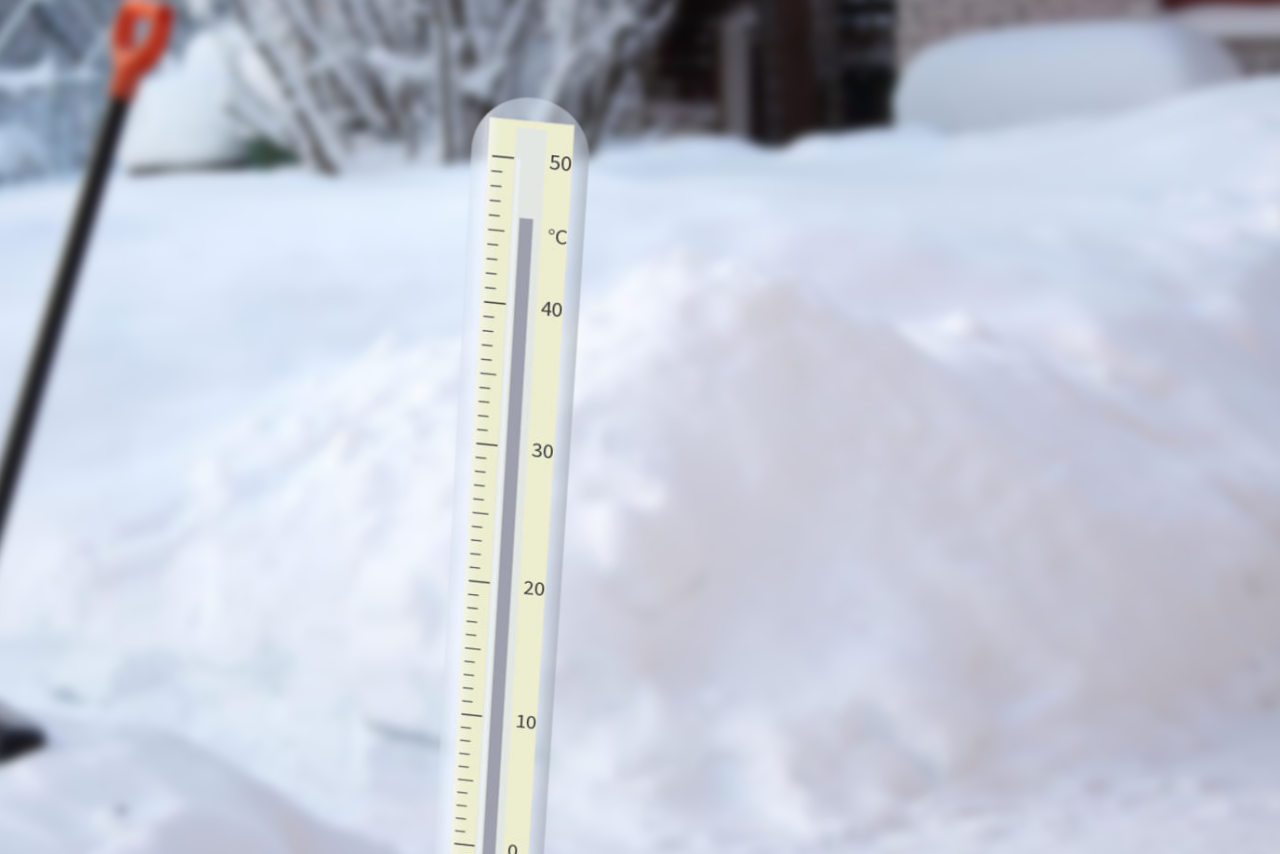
46 °C
